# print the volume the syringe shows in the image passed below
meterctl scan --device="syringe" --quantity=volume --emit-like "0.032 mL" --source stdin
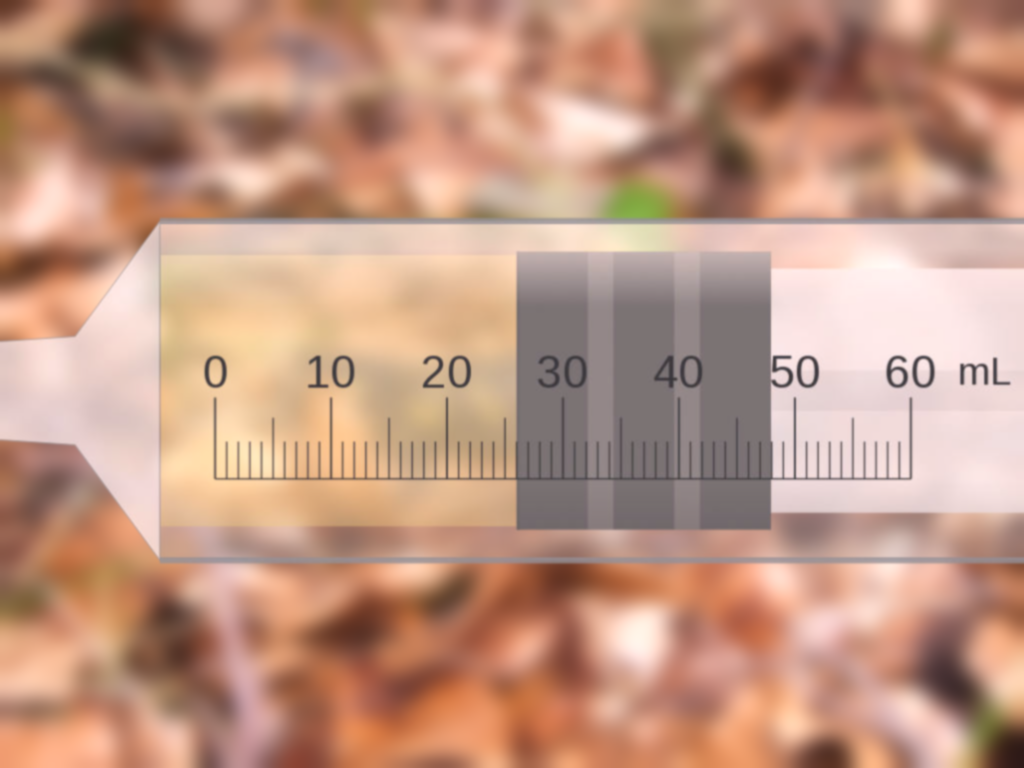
26 mL
